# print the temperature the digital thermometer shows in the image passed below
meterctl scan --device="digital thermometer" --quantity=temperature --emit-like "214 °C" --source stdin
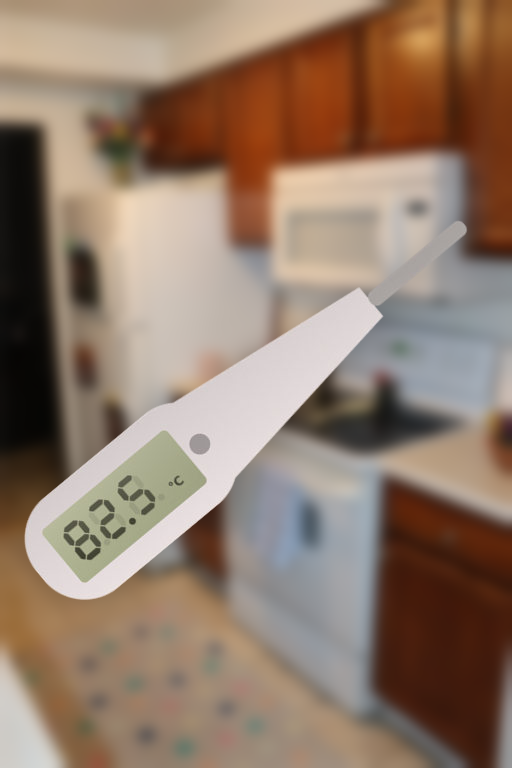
82.5 °C
